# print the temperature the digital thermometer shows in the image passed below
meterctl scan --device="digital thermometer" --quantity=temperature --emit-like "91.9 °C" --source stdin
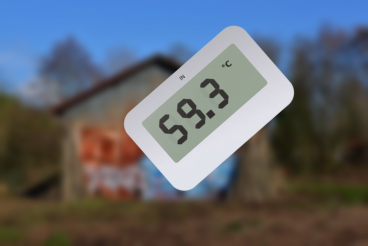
59.3 °C
